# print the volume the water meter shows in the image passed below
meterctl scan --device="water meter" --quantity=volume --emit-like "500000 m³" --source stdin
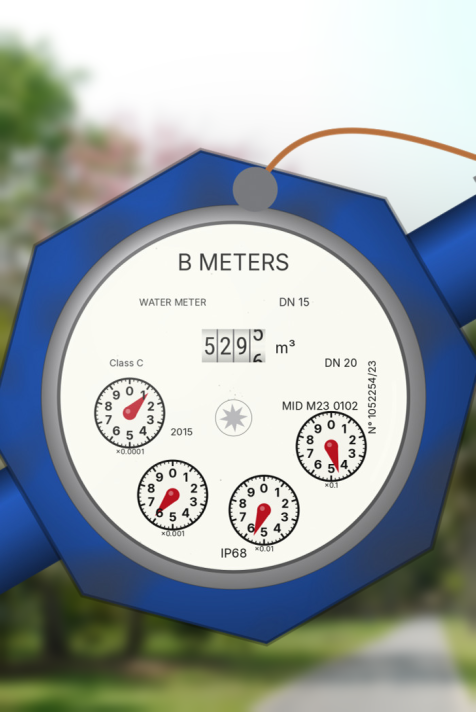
5295.4561 m³
